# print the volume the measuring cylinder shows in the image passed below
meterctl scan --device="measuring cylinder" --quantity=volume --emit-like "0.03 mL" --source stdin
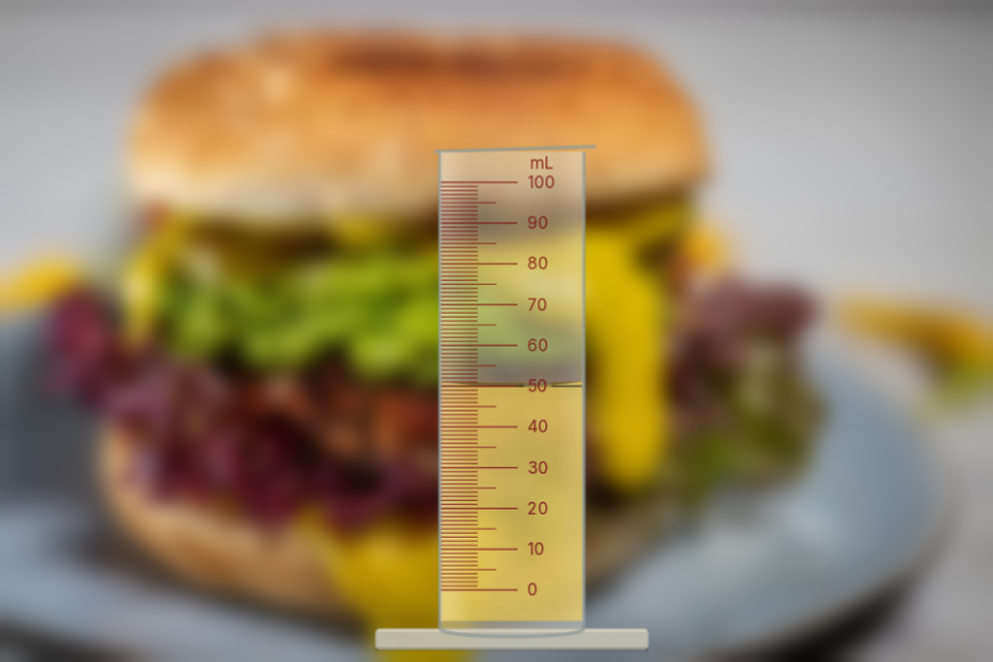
50 mL
